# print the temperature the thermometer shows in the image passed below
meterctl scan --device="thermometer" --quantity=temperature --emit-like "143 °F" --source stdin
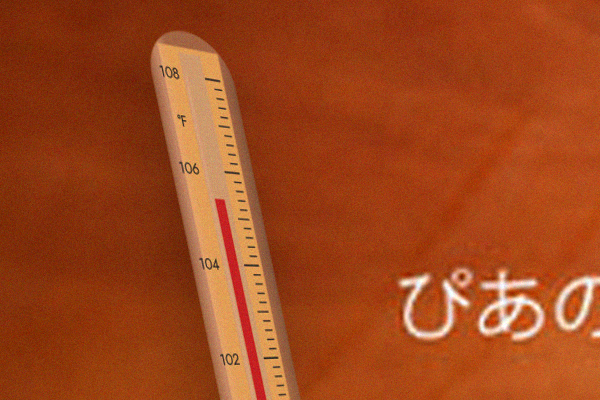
105.4 °F
